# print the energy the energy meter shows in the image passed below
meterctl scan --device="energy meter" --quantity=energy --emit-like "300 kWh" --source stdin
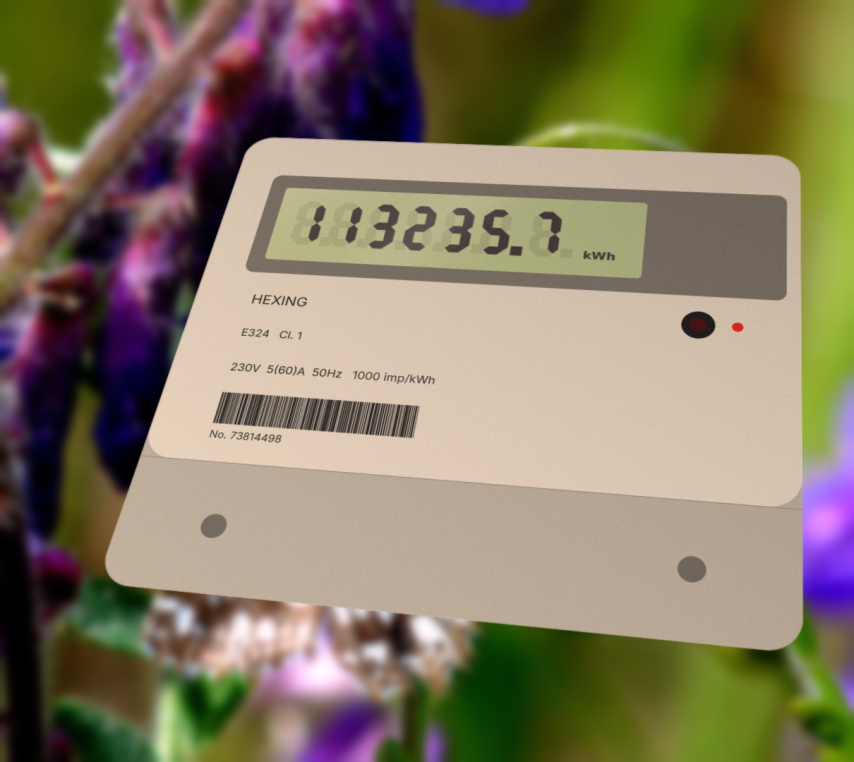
113235.7 kWh
